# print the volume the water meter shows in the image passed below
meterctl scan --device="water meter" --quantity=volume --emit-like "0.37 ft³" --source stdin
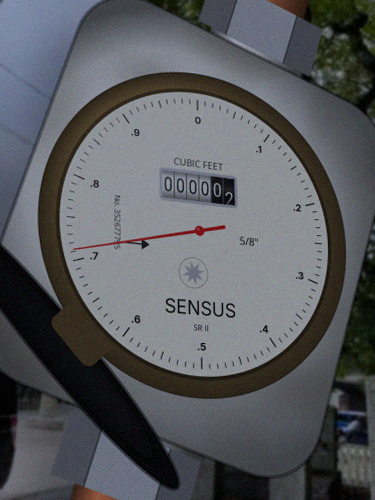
1.71 ft³
